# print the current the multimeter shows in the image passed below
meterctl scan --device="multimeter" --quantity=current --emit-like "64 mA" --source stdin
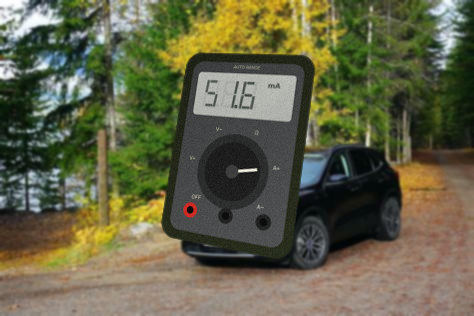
51.6 mA
